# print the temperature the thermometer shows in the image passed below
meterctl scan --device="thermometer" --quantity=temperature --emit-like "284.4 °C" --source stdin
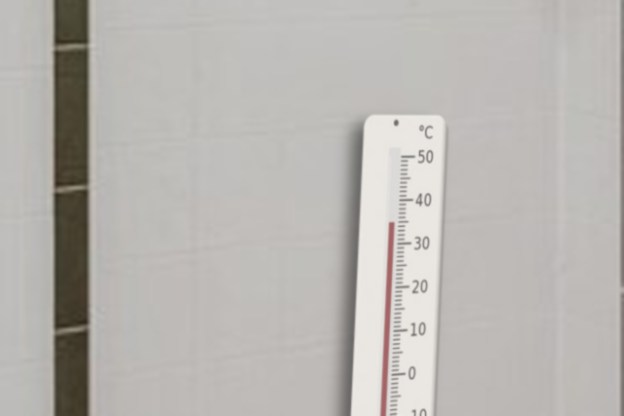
35 °C
